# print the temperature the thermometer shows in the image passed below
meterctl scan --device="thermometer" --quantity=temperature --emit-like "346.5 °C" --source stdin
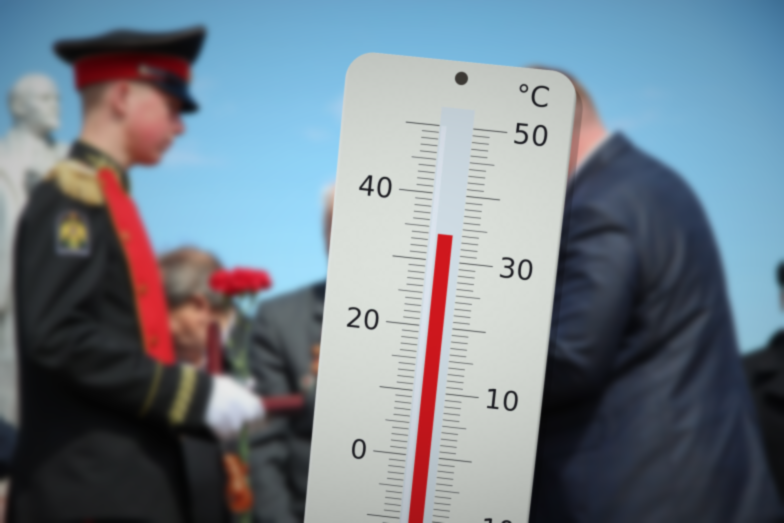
34 °C
